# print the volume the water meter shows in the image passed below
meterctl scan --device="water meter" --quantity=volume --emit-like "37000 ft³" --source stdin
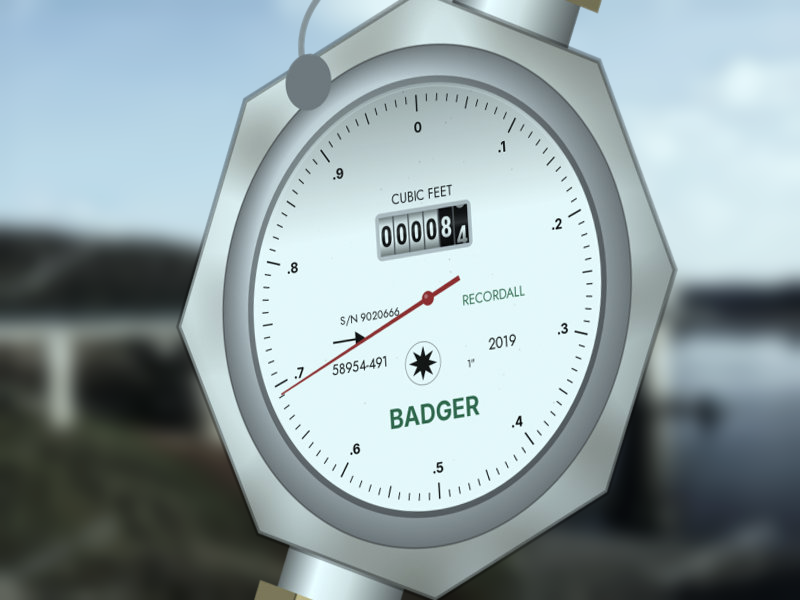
83.69 ft³
